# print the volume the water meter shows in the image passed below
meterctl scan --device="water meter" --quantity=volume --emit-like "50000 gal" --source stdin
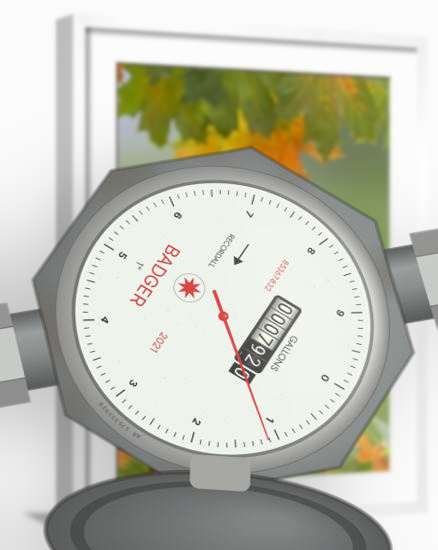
7921.1 gal
